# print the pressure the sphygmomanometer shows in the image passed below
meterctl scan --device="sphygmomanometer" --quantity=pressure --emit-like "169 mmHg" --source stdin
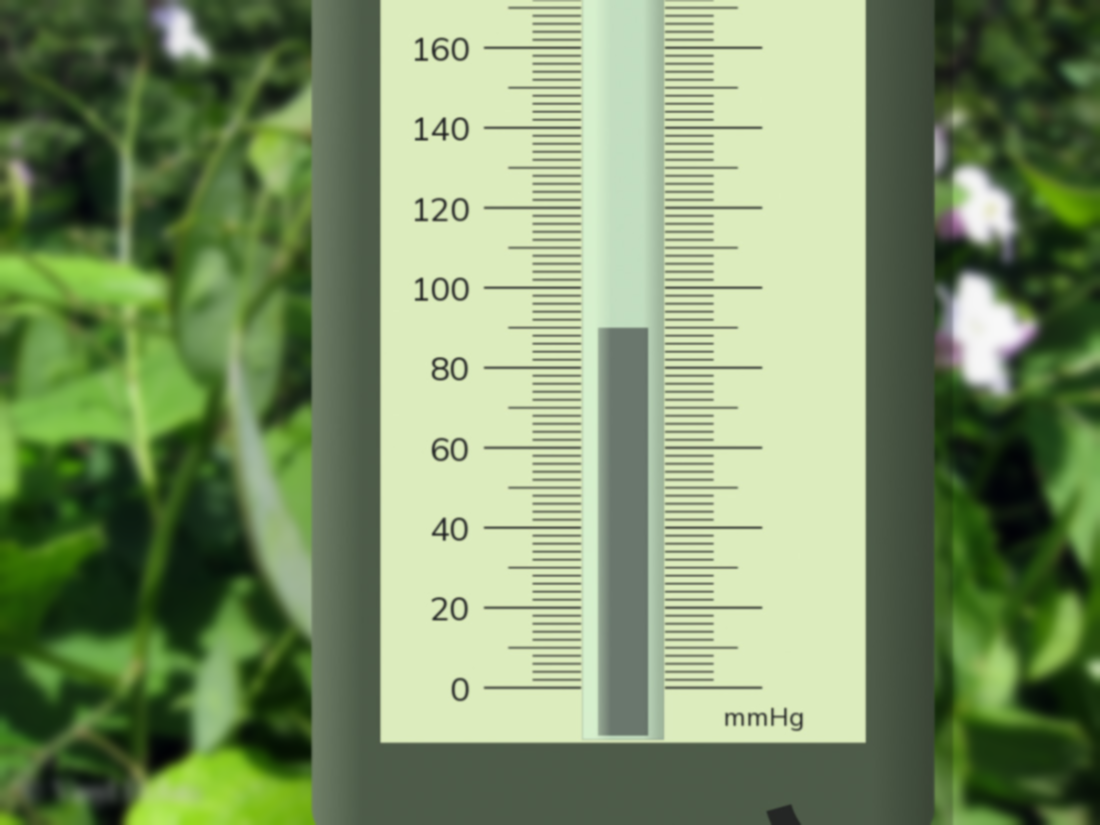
90 mmHg
